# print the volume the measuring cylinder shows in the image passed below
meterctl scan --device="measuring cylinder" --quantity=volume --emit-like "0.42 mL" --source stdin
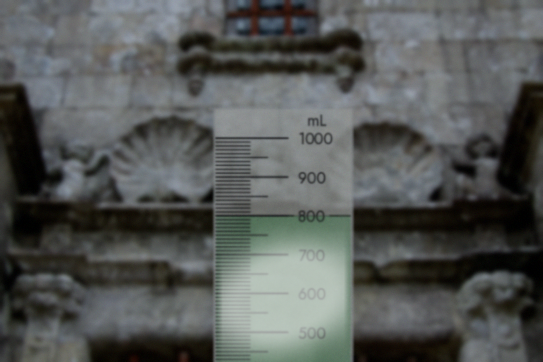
800 mL
